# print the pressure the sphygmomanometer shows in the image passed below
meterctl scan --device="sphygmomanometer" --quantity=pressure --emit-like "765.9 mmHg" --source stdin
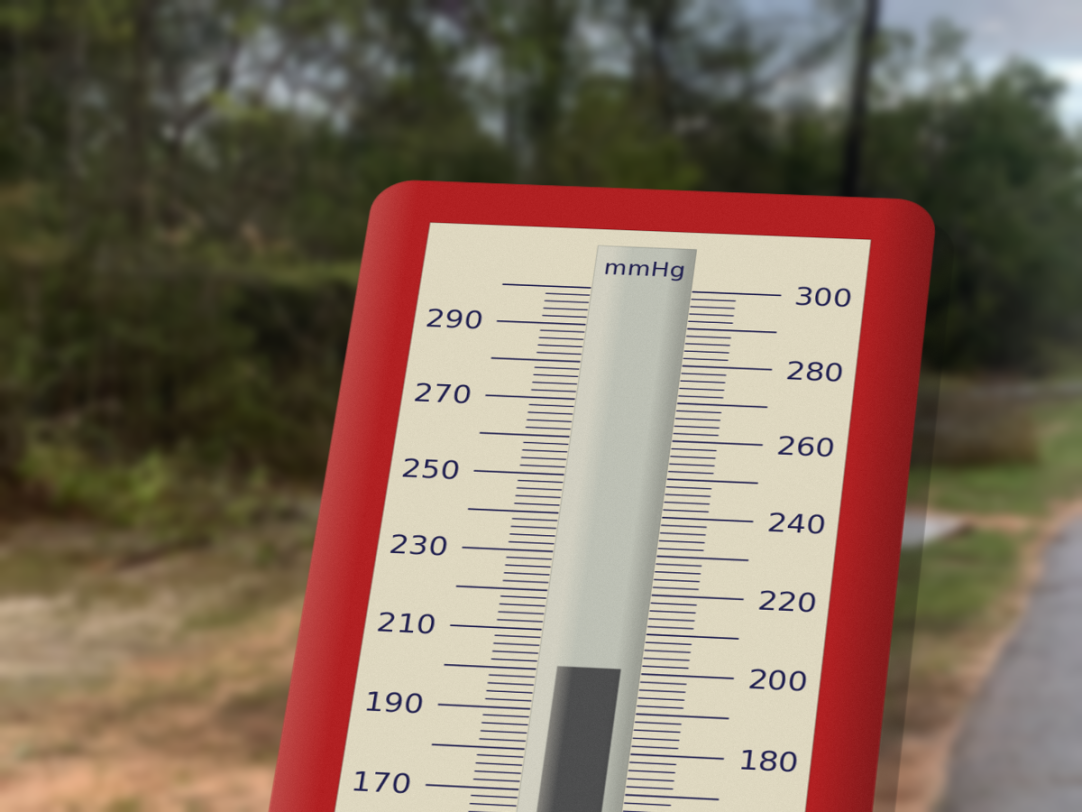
201 mmHg
